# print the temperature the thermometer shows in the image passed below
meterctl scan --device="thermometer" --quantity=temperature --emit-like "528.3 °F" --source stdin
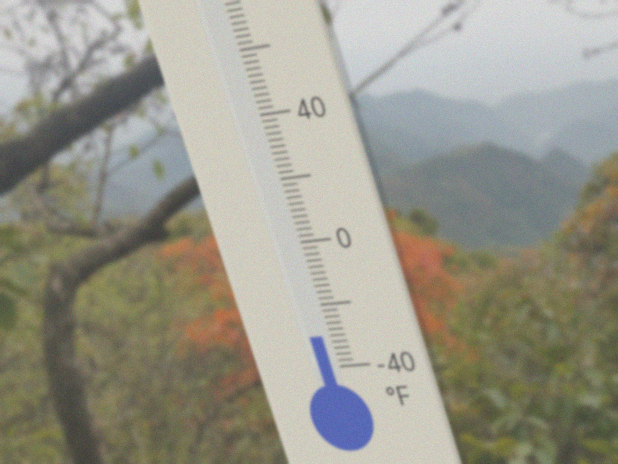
-30 °F
